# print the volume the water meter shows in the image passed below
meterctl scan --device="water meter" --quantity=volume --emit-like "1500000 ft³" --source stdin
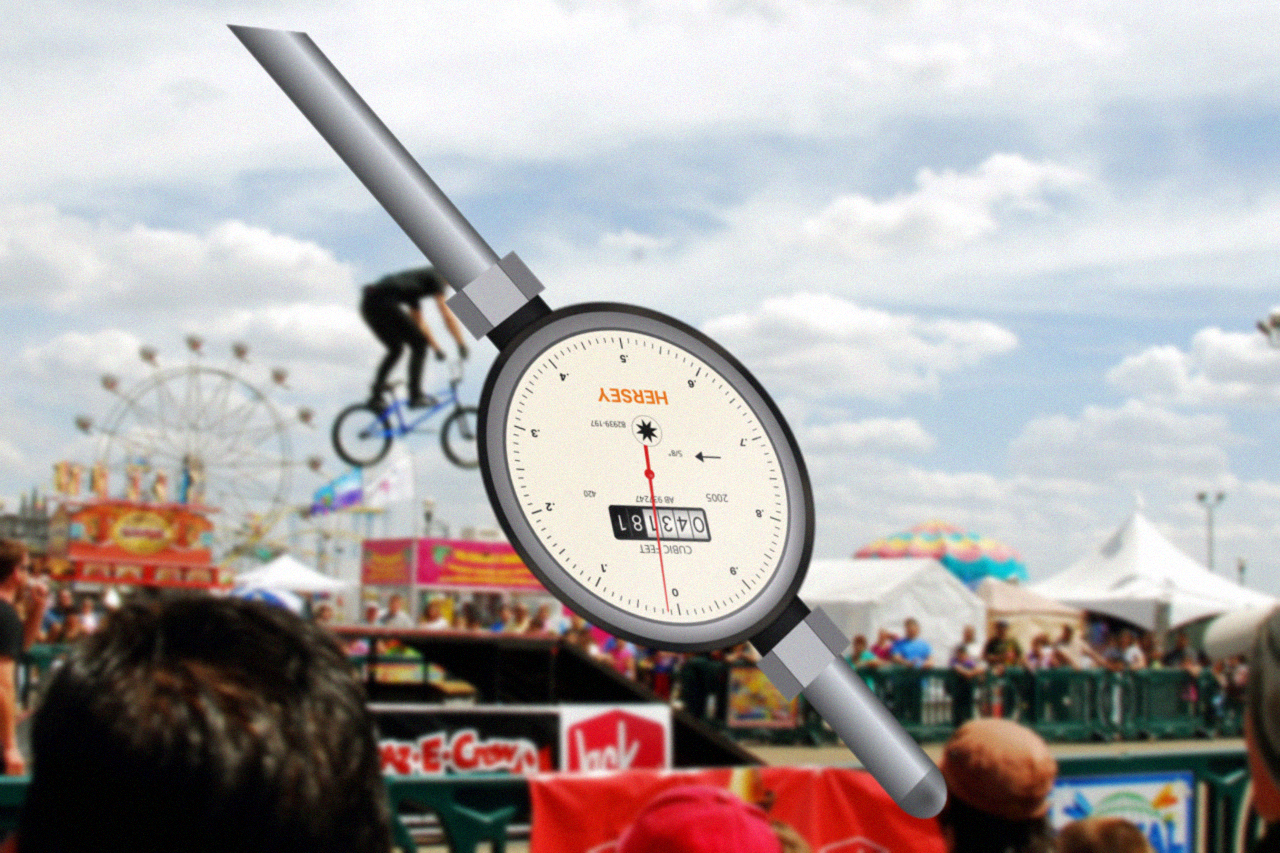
43181.01 ft³
